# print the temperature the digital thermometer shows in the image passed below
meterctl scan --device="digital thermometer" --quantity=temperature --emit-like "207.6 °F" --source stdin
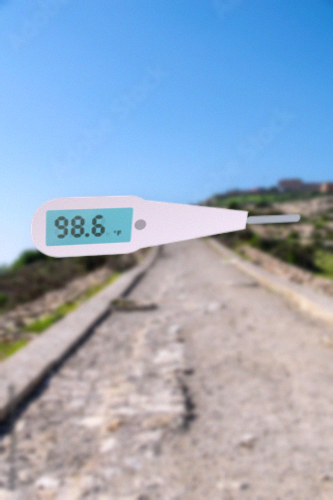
98.6 °F
